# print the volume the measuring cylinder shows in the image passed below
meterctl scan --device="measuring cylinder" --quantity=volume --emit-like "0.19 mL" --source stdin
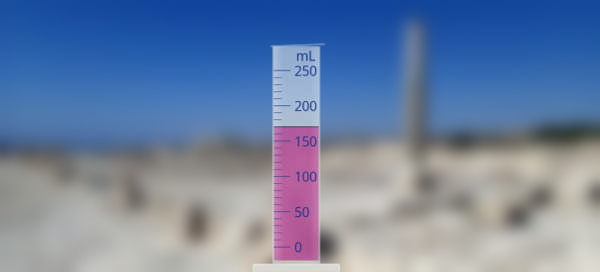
170 mL
